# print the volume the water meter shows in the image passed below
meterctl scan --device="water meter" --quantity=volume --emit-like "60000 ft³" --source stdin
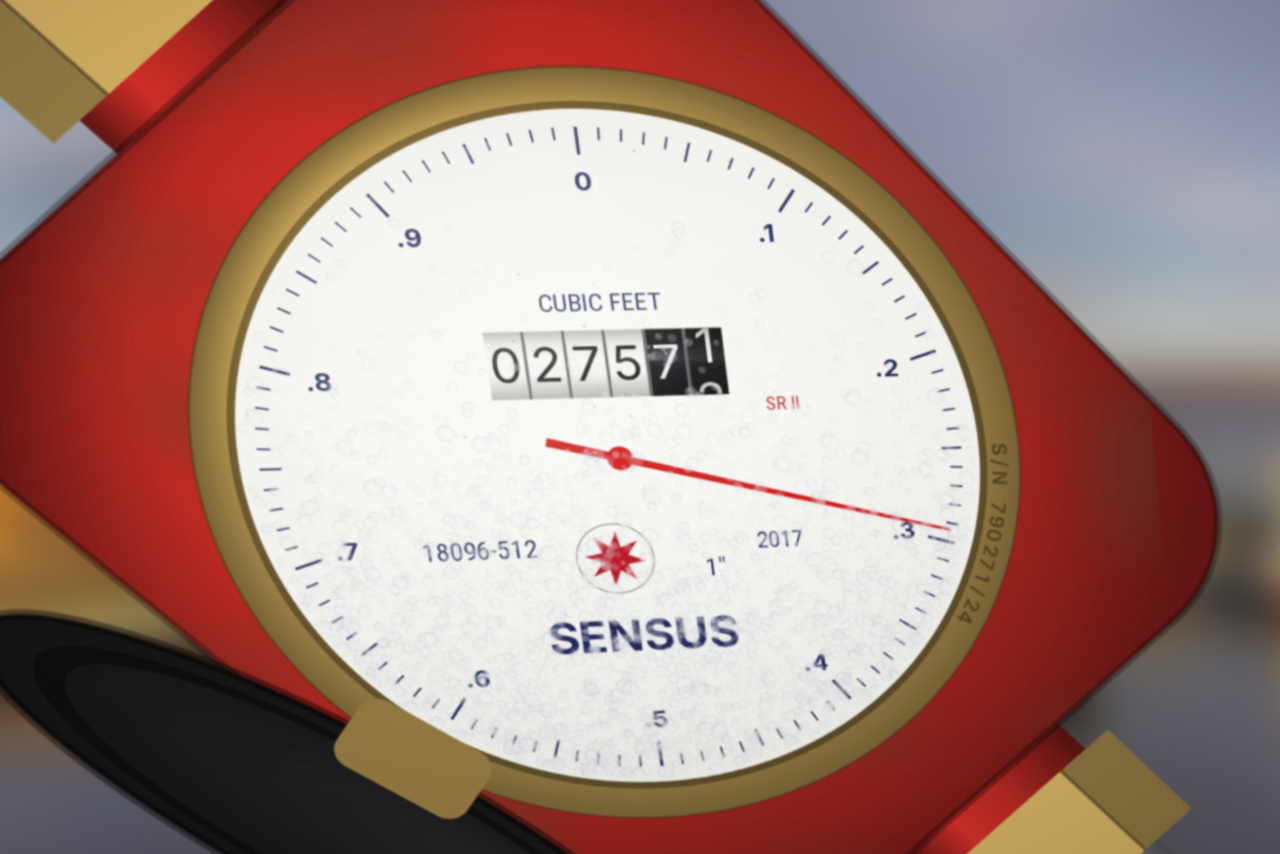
27571.29 ft³
